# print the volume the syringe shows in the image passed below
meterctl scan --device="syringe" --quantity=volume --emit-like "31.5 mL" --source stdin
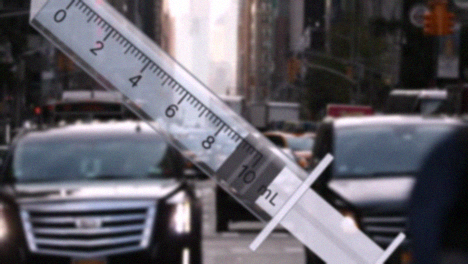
9 mL
